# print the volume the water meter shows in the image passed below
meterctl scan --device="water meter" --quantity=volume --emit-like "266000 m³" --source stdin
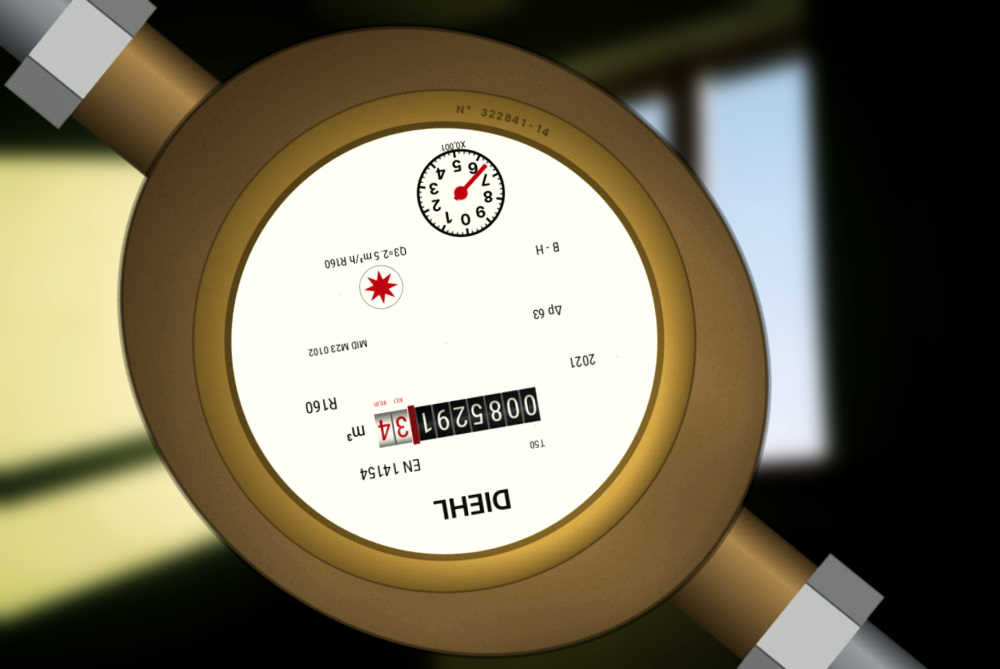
85291.346 m³
